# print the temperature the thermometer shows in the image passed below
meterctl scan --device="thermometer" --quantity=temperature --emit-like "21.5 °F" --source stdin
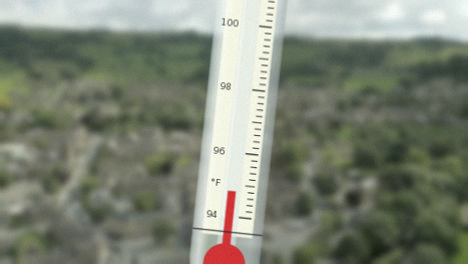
94.8 °F
